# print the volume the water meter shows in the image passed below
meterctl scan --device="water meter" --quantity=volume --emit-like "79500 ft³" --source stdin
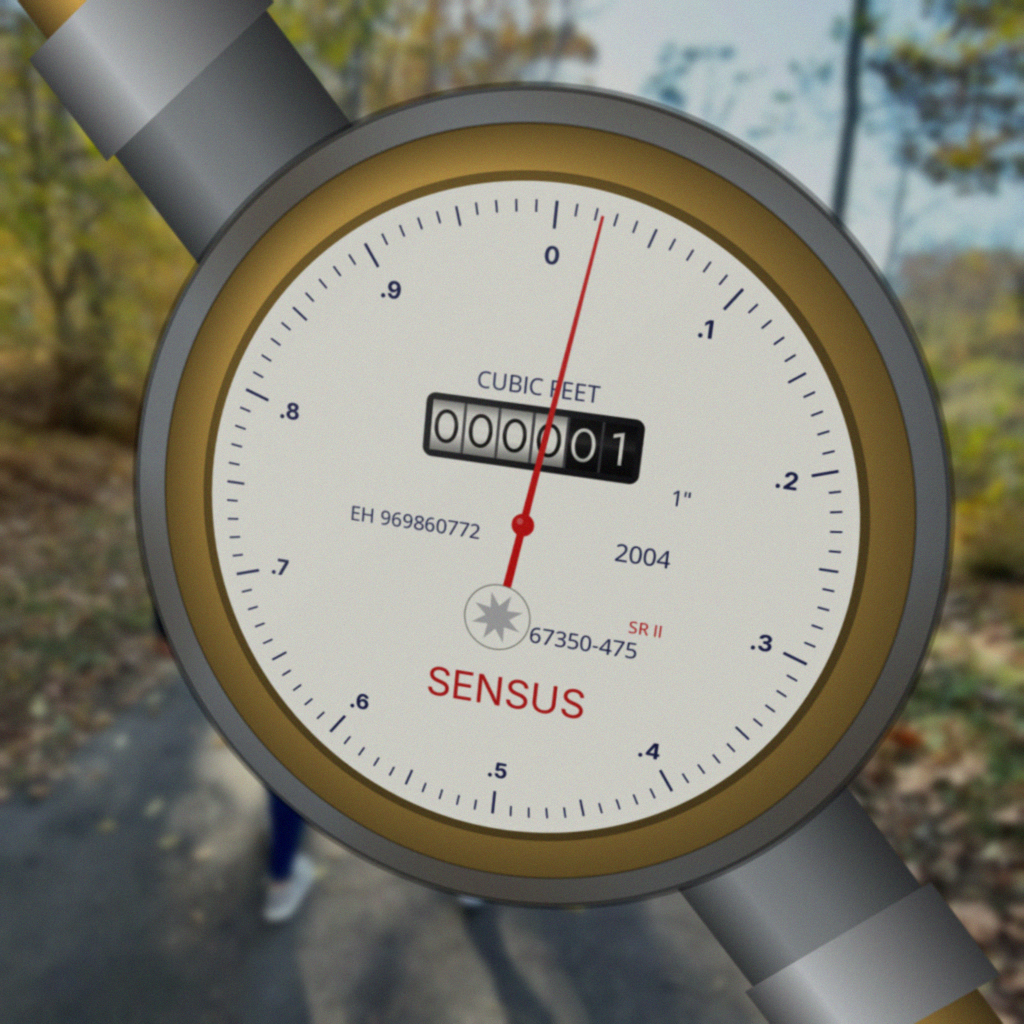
1.02 ft³
